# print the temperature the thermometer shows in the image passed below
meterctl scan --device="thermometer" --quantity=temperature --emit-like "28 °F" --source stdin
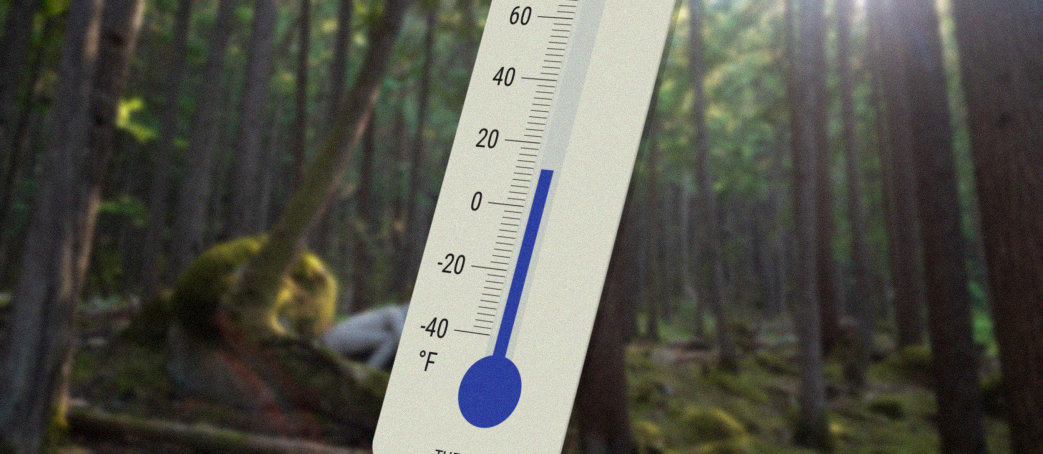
12 °F
